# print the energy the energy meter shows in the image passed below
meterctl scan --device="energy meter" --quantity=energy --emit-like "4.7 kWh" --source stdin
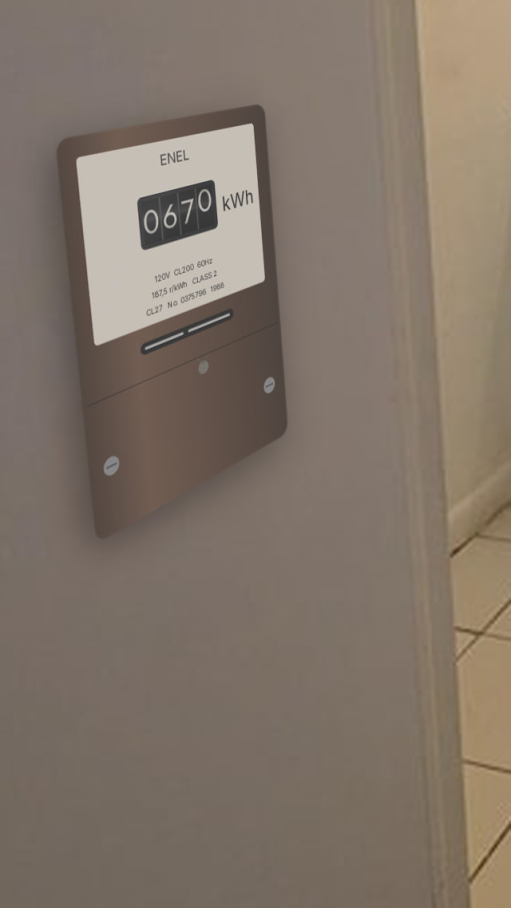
670 kWh
